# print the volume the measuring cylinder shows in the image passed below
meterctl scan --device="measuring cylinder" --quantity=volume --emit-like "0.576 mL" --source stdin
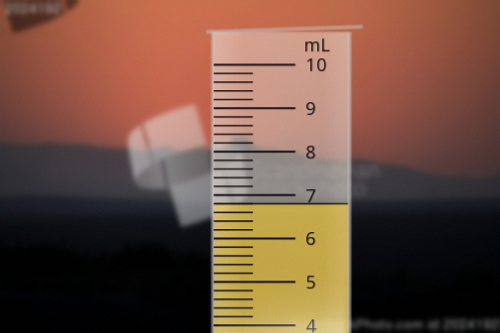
6.8 mL
